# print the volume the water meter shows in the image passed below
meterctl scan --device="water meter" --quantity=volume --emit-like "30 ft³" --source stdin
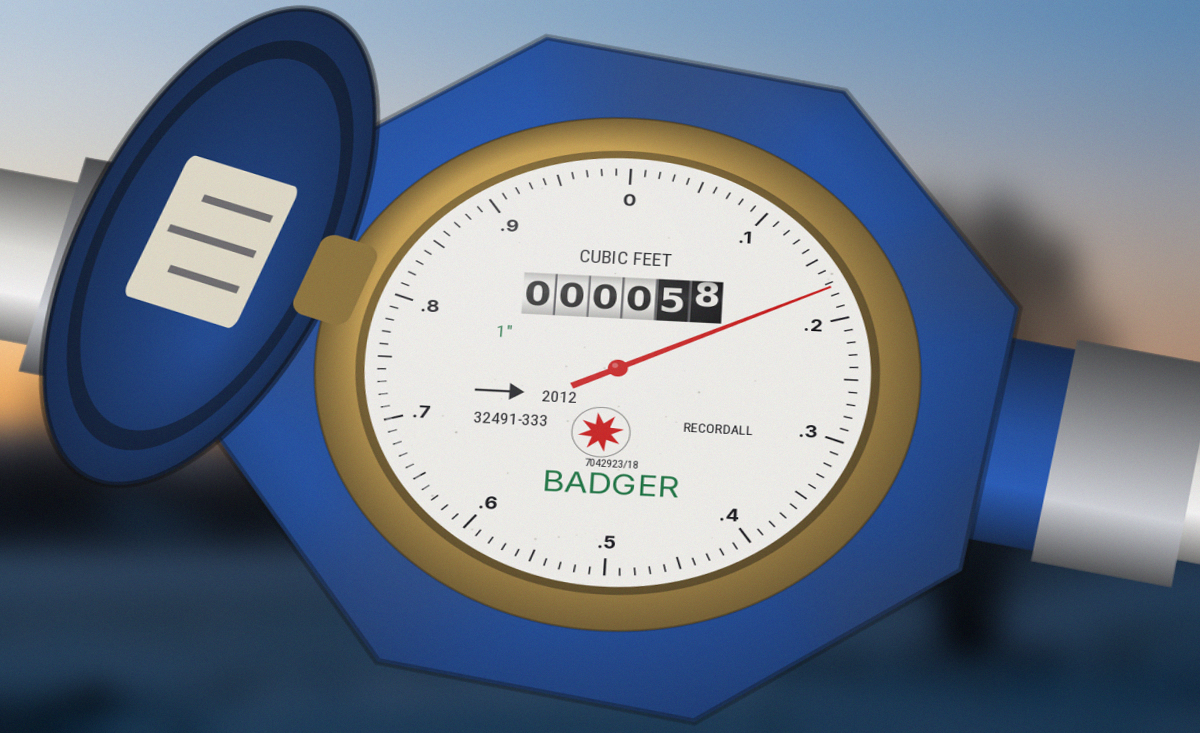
58.17 ft³
